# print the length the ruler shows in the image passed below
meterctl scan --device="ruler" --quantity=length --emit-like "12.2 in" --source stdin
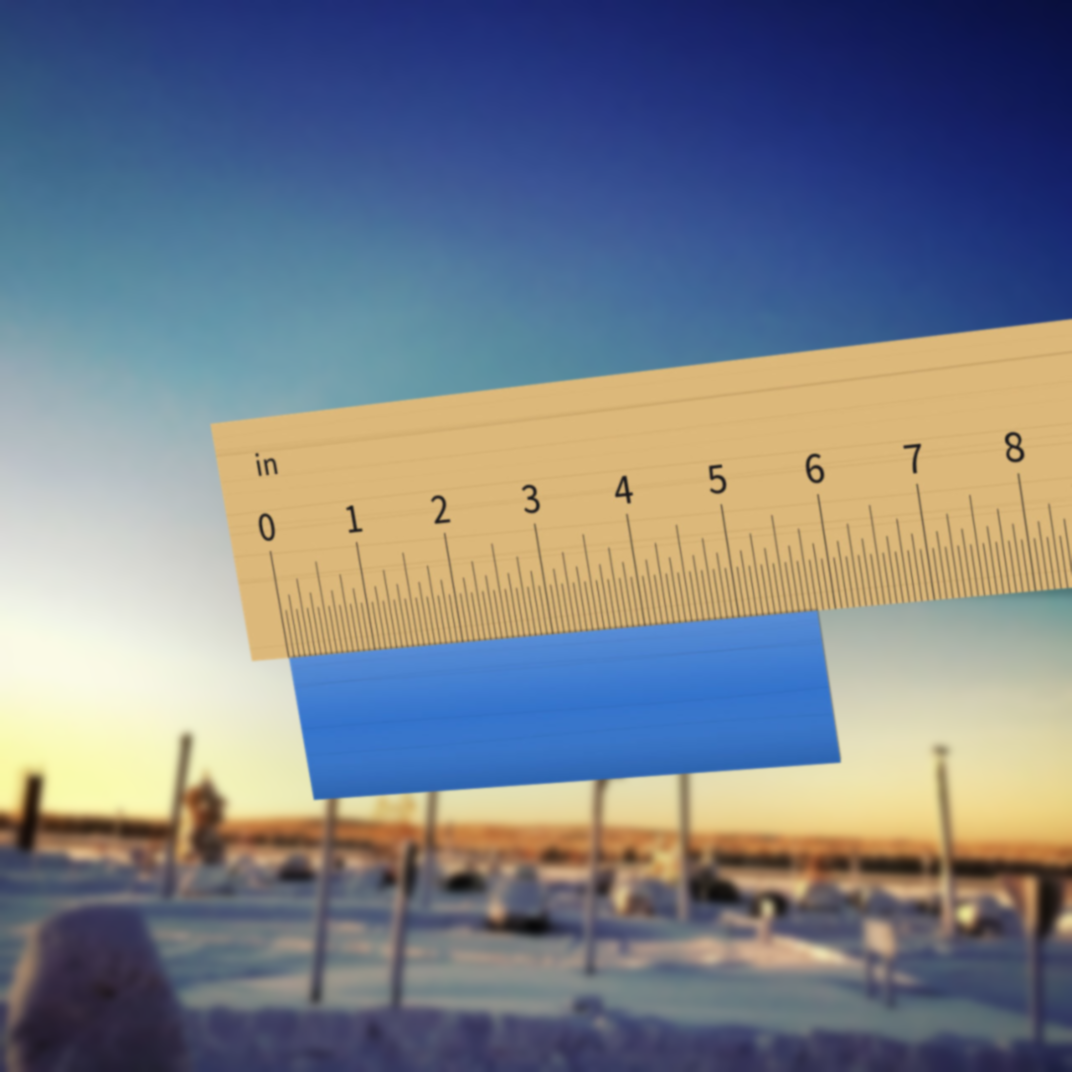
5.8125 in
